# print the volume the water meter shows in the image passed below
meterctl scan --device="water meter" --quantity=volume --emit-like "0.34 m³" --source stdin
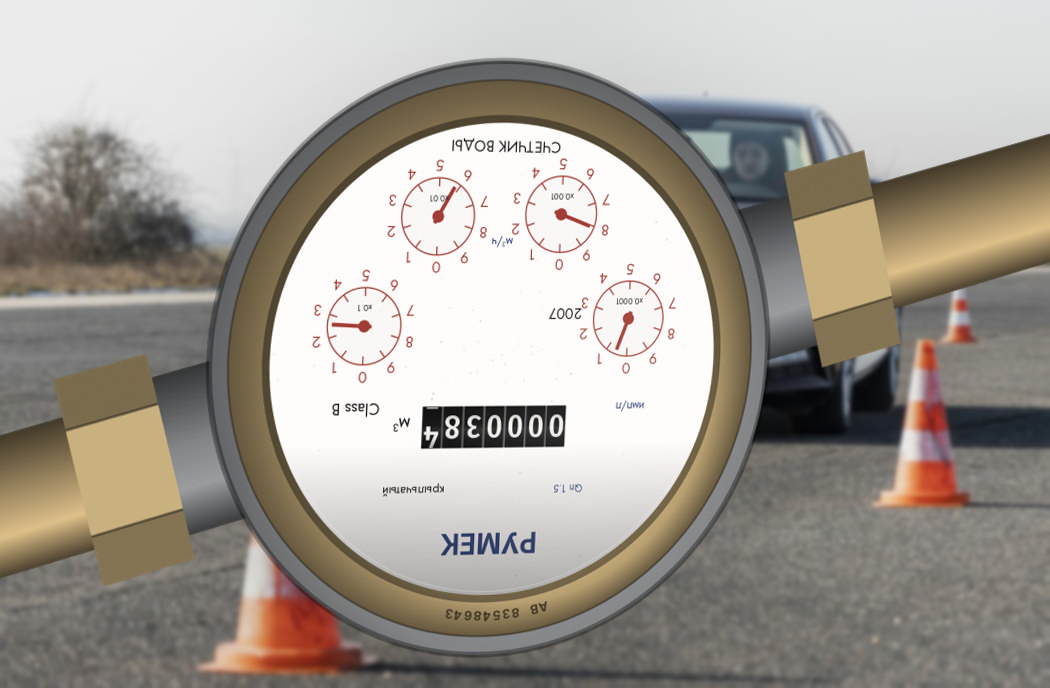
384.2580 m³
